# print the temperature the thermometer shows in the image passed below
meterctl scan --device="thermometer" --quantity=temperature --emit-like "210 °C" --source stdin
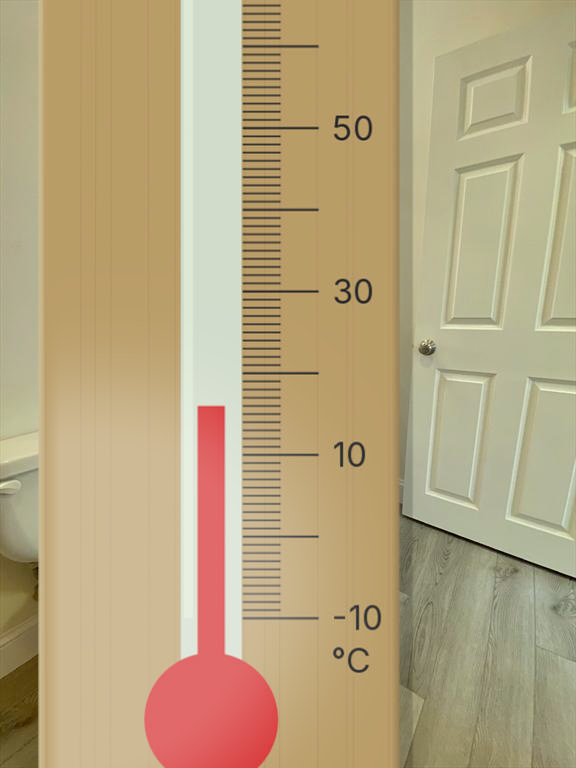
16 °C
